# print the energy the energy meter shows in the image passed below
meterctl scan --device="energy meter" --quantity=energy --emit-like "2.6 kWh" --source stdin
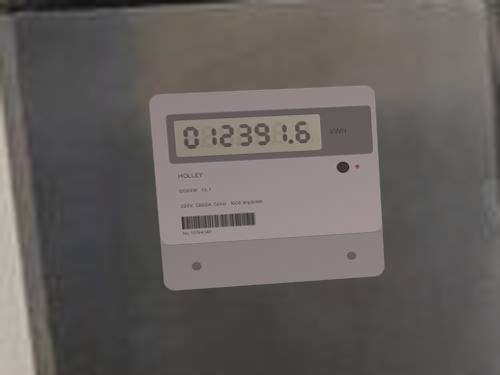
12391.6 kWh
